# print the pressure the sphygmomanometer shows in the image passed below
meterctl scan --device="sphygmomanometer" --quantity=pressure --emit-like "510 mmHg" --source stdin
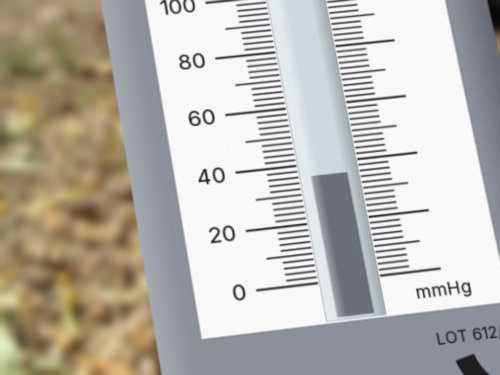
36 mmHg
